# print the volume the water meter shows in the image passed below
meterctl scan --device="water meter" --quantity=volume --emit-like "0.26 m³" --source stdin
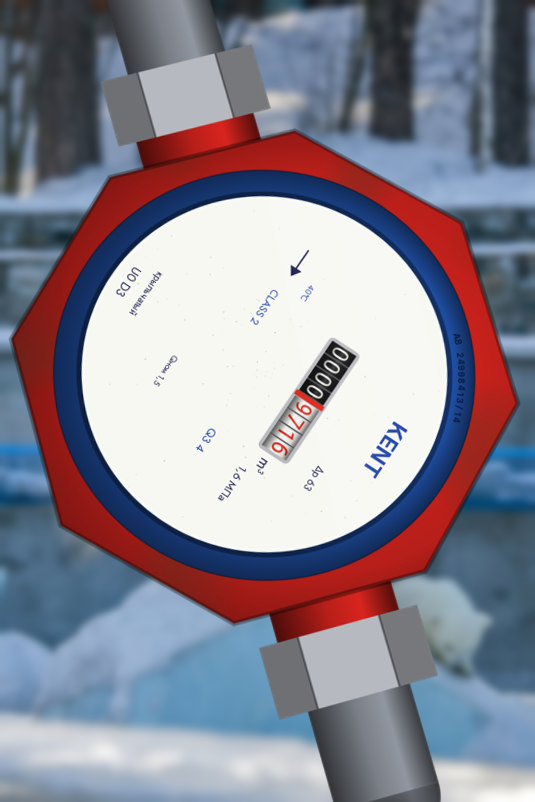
0.9716 m³
